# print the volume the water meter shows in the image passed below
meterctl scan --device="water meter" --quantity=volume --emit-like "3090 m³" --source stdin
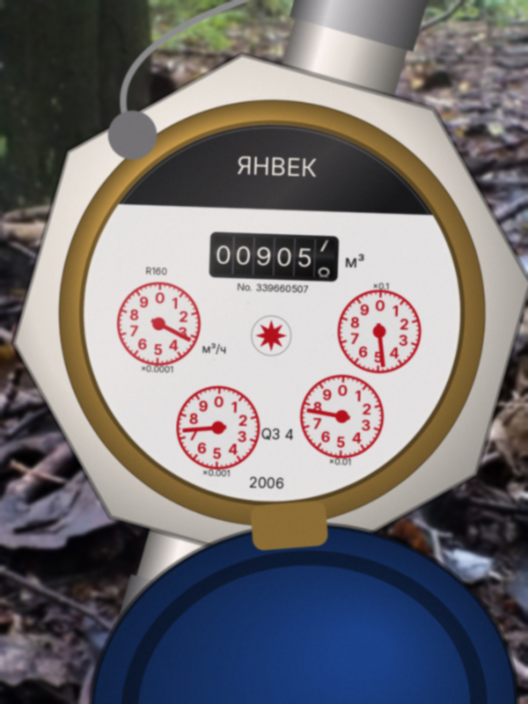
9057.4773 m³
